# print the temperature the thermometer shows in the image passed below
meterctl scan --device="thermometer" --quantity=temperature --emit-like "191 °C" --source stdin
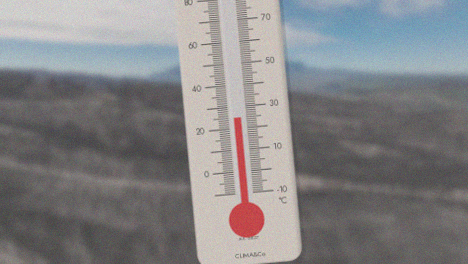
25 °C
